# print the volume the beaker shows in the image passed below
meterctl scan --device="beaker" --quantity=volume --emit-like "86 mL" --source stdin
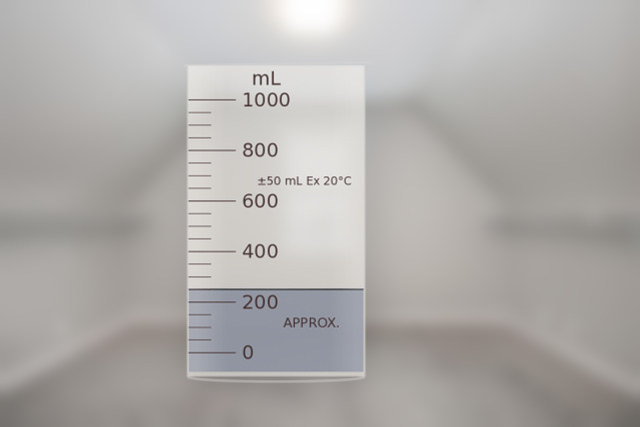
250 mL
